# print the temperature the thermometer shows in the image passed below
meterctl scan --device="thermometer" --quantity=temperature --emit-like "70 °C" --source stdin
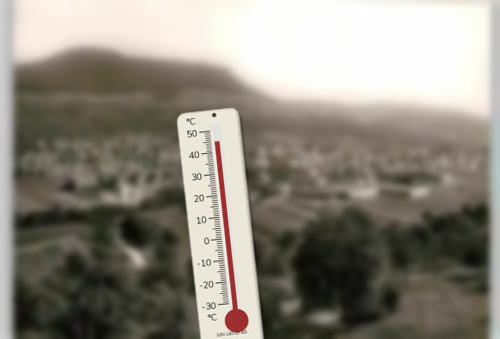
45 °C
